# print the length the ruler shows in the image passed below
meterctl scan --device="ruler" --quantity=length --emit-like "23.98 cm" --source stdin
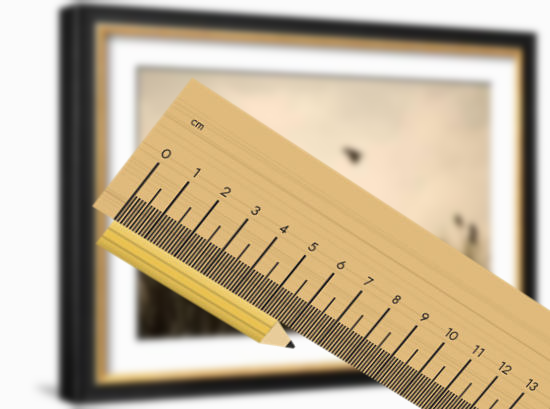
6.5 cm
